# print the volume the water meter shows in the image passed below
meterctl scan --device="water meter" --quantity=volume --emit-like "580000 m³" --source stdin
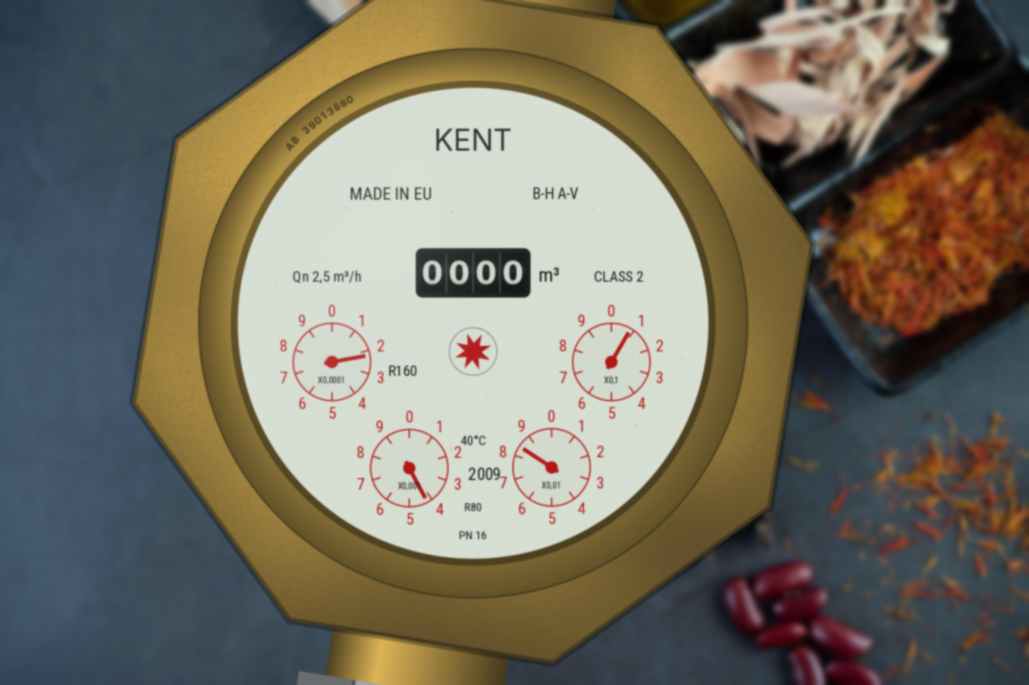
0.0842 m³
